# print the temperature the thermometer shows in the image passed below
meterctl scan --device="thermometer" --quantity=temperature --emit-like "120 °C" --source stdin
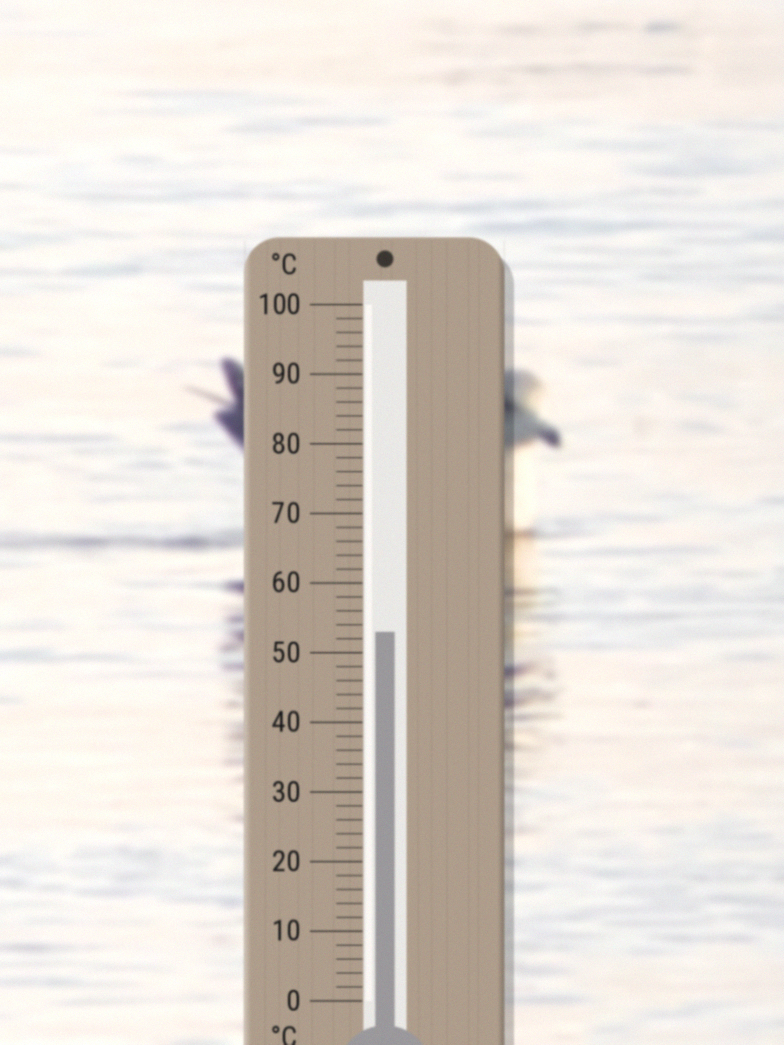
53 °C
